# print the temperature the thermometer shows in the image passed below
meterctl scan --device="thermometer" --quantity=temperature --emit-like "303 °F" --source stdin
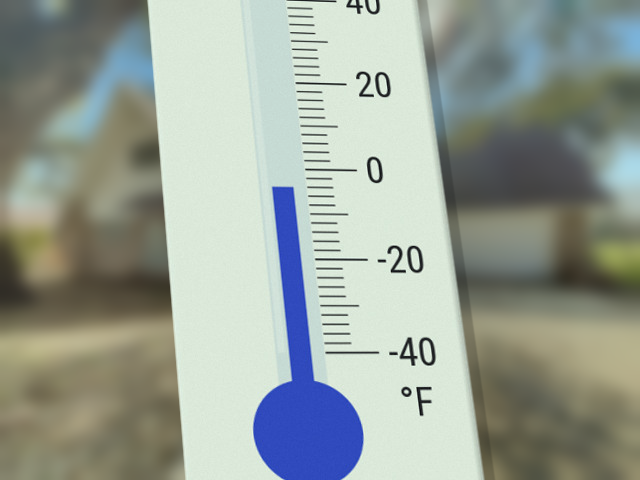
-4 °F
